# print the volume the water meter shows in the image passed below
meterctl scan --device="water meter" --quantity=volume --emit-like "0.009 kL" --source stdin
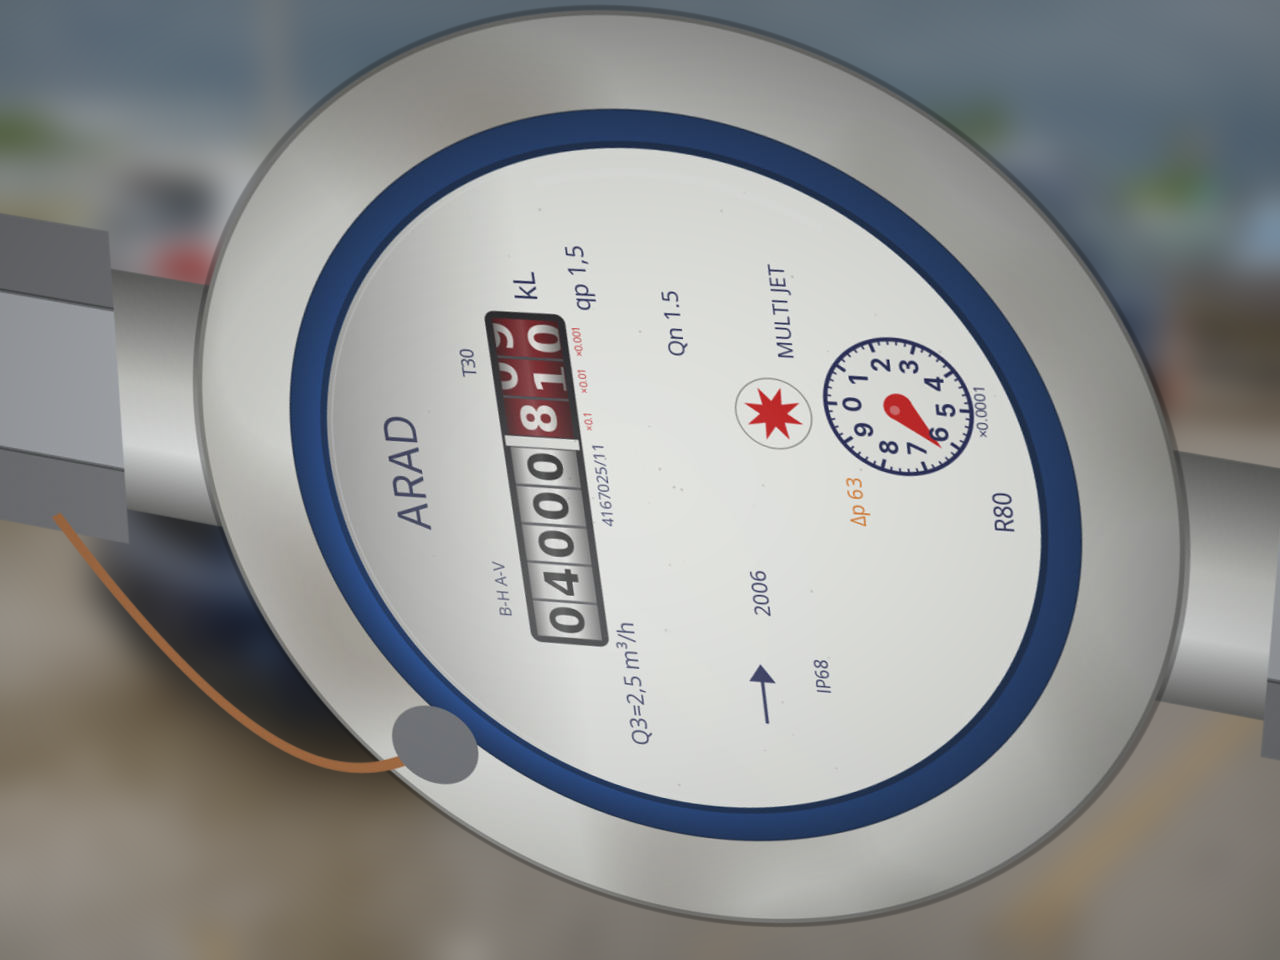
4000.8096 kL
